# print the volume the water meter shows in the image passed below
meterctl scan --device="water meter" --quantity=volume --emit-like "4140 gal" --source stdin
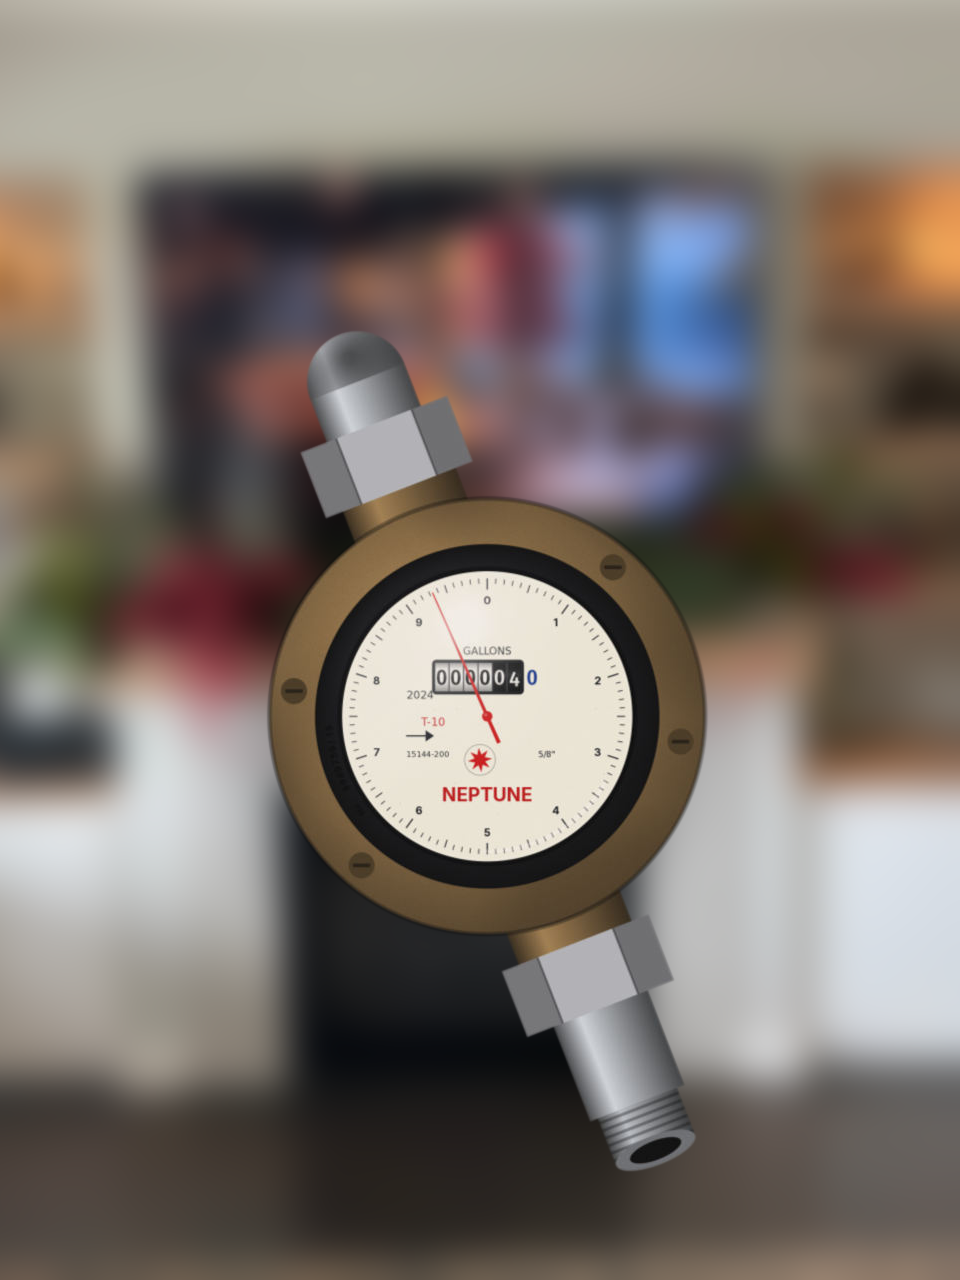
39.3 gal
